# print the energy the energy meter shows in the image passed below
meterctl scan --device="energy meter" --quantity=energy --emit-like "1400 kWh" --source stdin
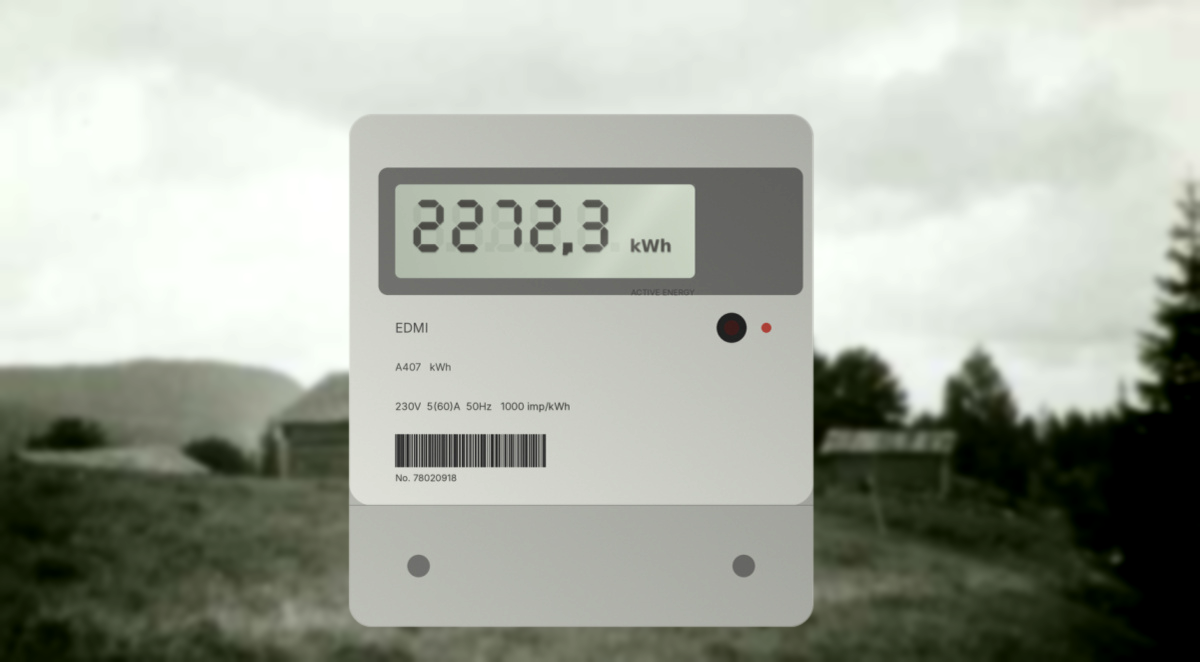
2272.3 kWh
